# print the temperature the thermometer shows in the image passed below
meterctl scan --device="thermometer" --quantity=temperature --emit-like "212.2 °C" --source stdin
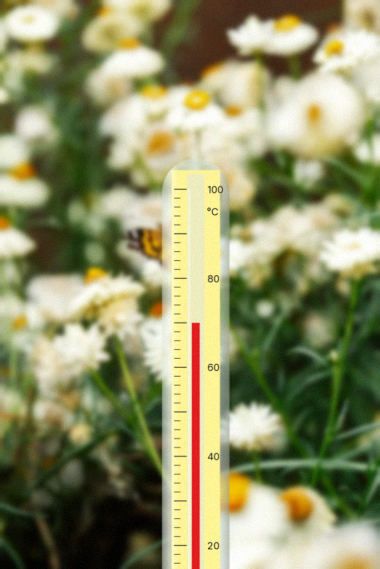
70 °C
